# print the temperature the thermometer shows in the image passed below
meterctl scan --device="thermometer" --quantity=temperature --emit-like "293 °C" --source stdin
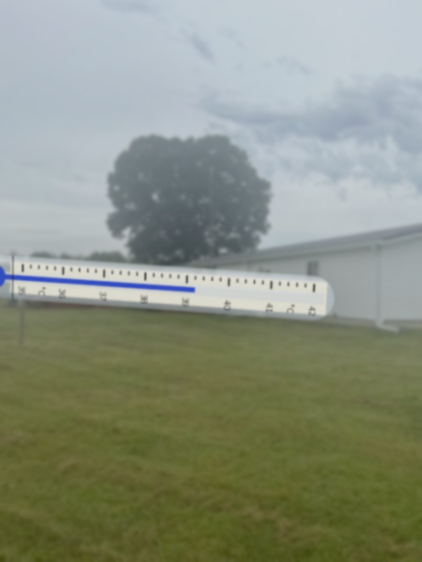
39.2 °C
